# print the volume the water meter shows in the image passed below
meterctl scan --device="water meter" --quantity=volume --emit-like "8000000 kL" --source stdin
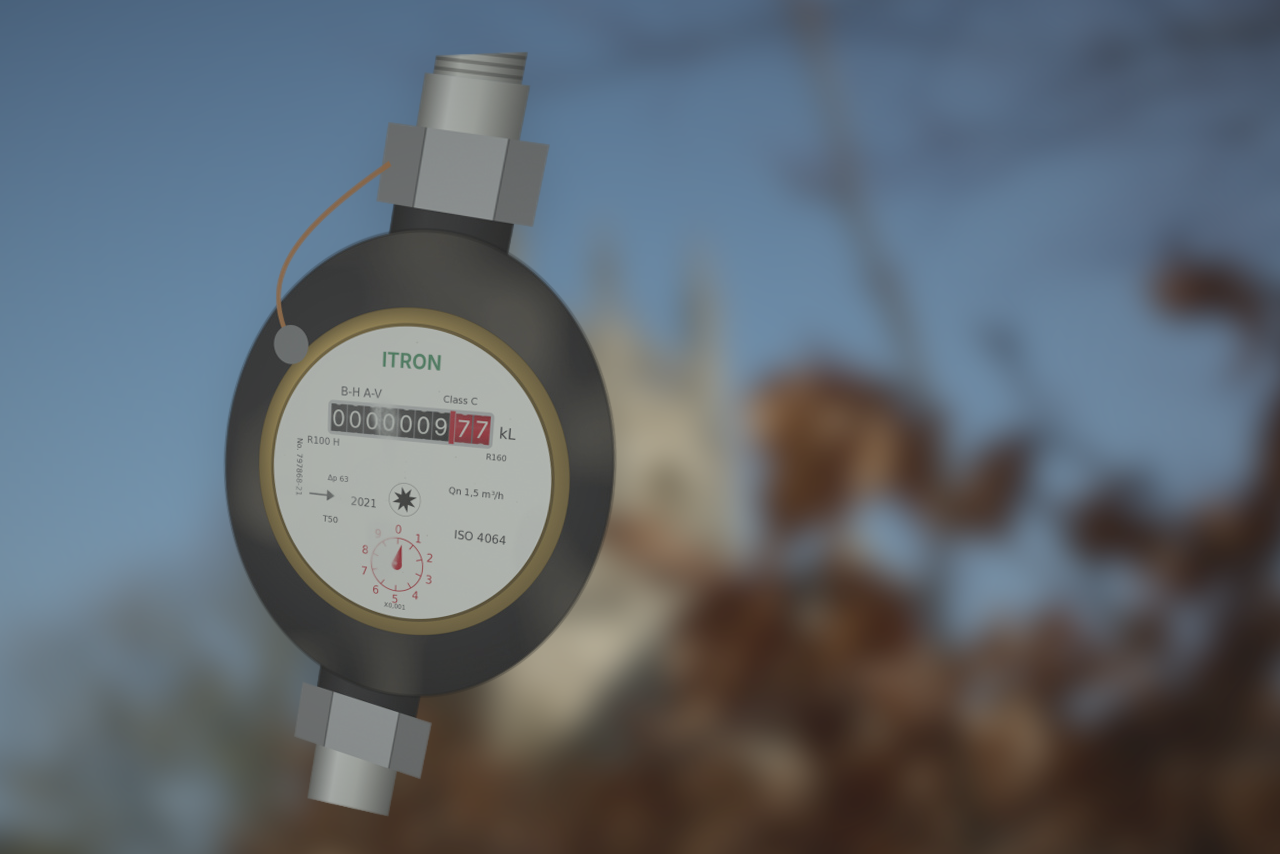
9.770 kL
